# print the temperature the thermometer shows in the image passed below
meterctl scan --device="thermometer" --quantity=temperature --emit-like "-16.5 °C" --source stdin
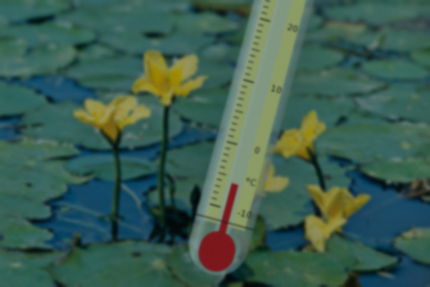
-6 °C
